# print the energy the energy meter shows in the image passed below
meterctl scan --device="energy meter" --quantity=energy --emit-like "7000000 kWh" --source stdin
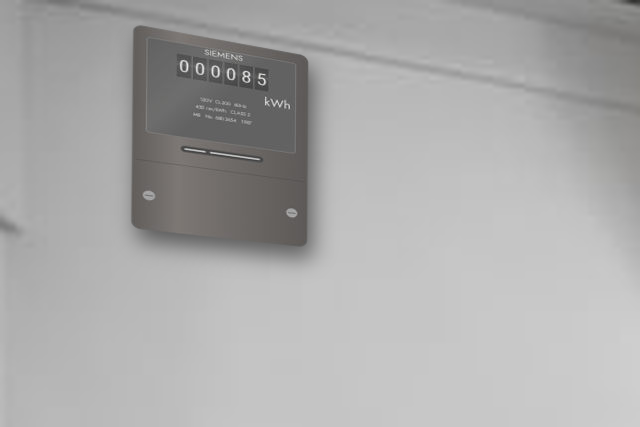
85 kWh
